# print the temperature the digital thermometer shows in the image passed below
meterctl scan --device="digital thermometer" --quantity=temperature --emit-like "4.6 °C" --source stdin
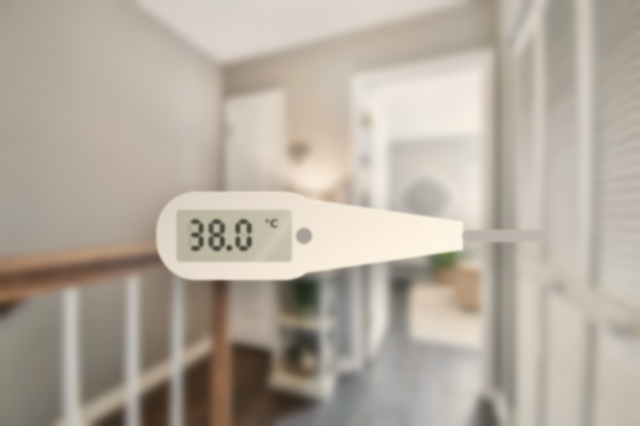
38.0 °C
